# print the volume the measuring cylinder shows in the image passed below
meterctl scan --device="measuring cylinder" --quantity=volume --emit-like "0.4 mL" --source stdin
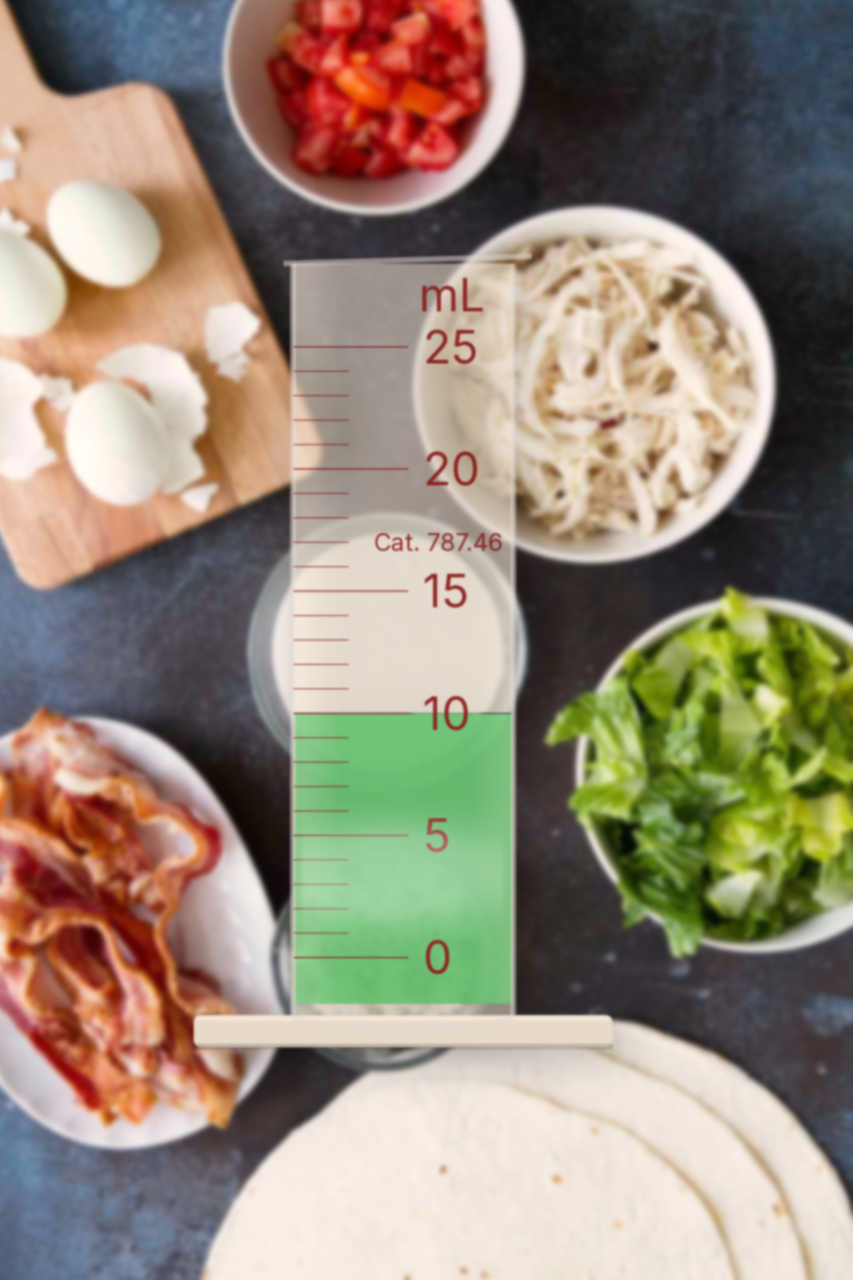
10 mL
